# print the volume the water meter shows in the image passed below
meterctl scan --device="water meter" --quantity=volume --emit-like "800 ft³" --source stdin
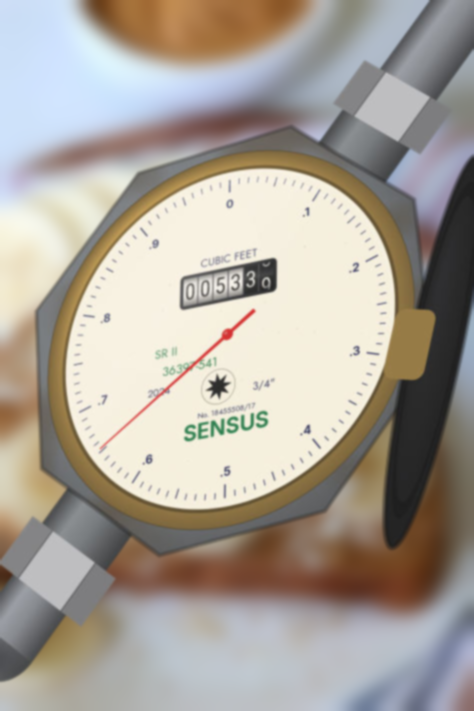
5338.65 ft³
